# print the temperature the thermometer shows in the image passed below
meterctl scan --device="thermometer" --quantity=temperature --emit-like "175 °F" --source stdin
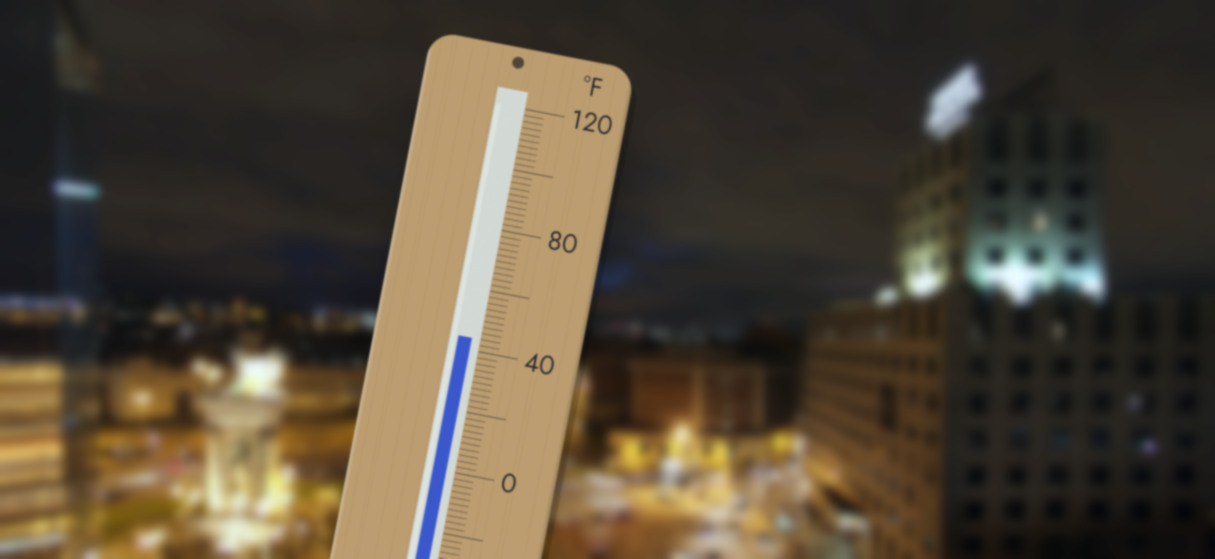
44 °F
